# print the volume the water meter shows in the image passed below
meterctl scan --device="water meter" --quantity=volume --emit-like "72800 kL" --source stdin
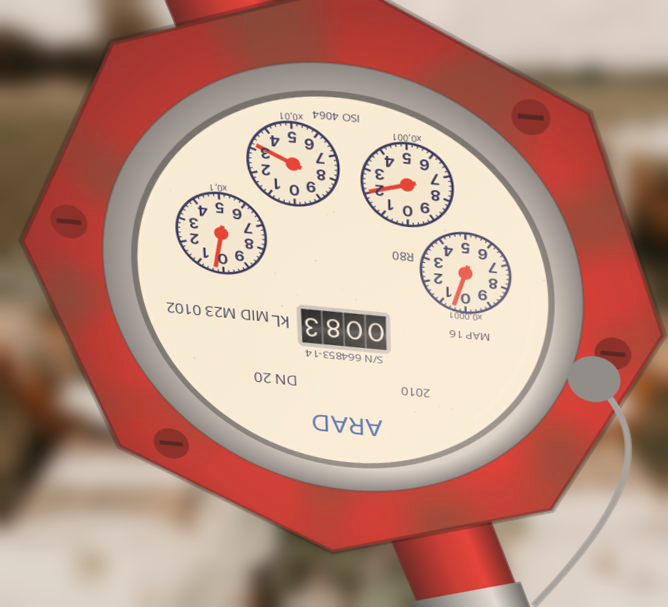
83.0320 kL
